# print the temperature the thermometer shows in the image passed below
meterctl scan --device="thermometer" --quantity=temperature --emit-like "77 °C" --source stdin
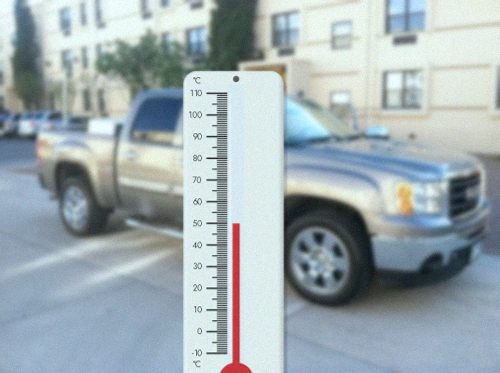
50 °C
